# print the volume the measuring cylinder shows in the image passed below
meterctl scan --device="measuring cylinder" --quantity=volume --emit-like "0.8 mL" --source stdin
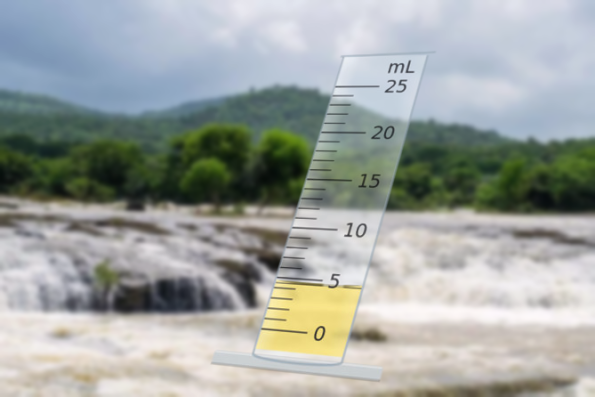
4.5 mL
